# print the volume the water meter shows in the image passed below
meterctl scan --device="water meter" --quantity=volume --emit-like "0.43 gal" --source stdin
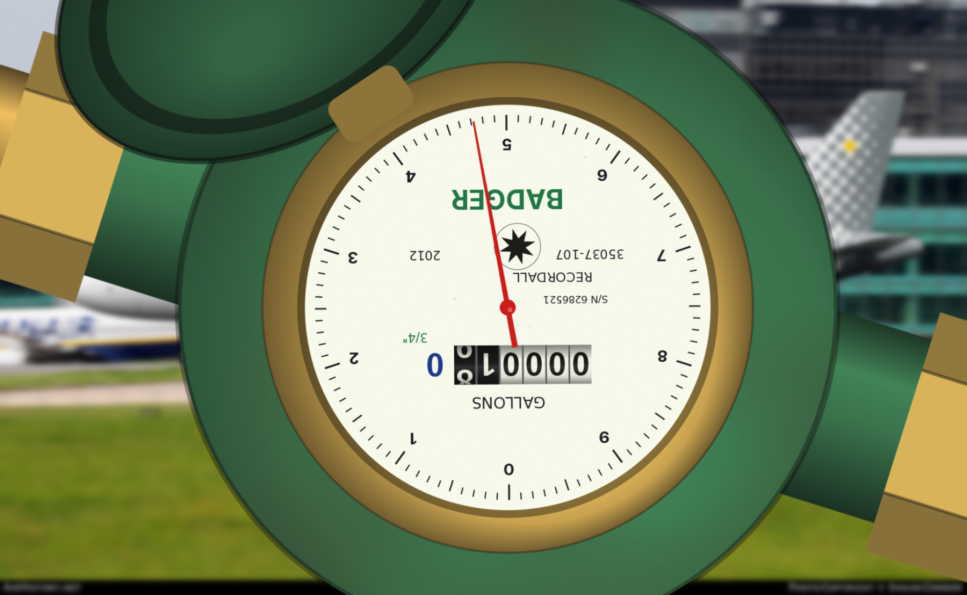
184.7 gal
